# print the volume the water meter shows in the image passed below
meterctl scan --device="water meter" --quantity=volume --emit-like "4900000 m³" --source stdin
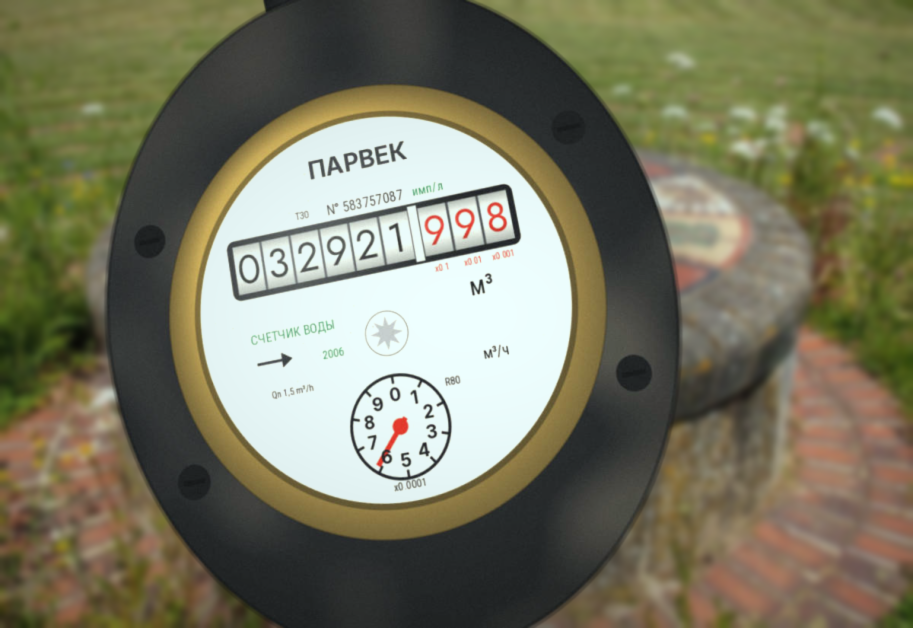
32921.9986 m³
